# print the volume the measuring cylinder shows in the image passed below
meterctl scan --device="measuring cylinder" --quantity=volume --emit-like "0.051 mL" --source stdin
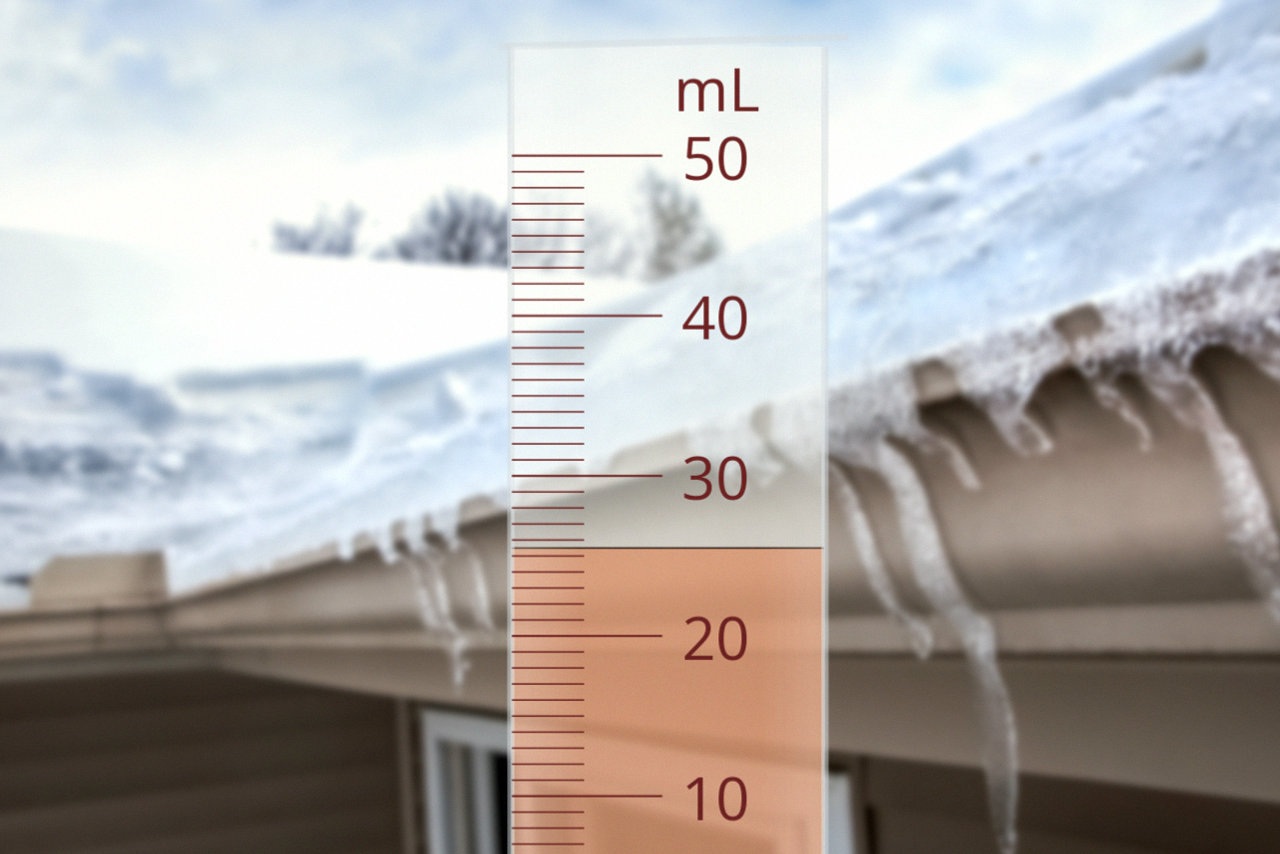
25.5 mL
